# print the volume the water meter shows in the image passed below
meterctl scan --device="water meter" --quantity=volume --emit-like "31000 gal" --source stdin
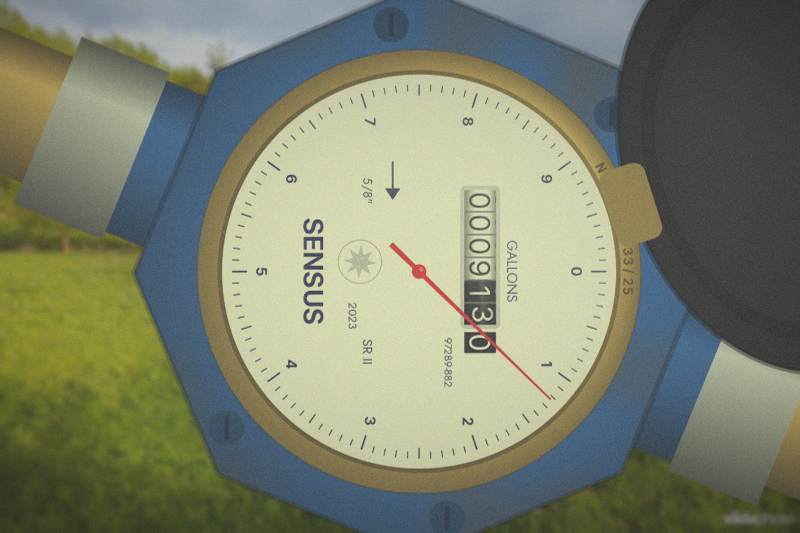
9131.2 gal
